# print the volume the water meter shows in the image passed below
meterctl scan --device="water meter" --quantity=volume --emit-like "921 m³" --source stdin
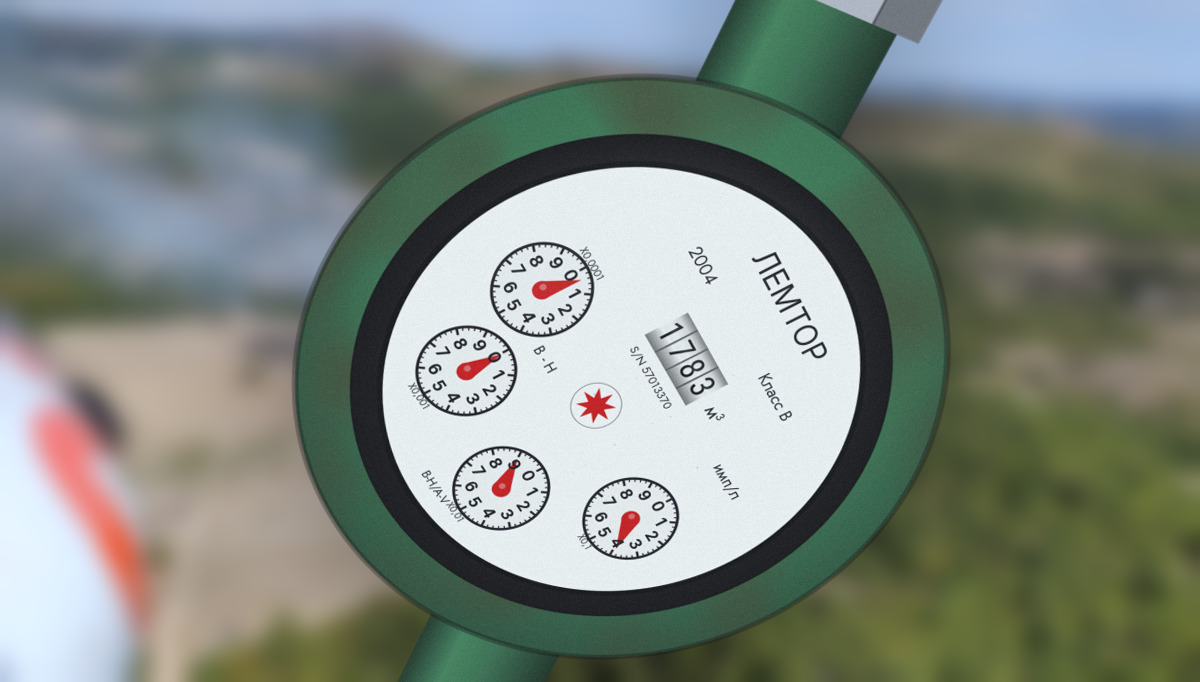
1783.3900 m³
